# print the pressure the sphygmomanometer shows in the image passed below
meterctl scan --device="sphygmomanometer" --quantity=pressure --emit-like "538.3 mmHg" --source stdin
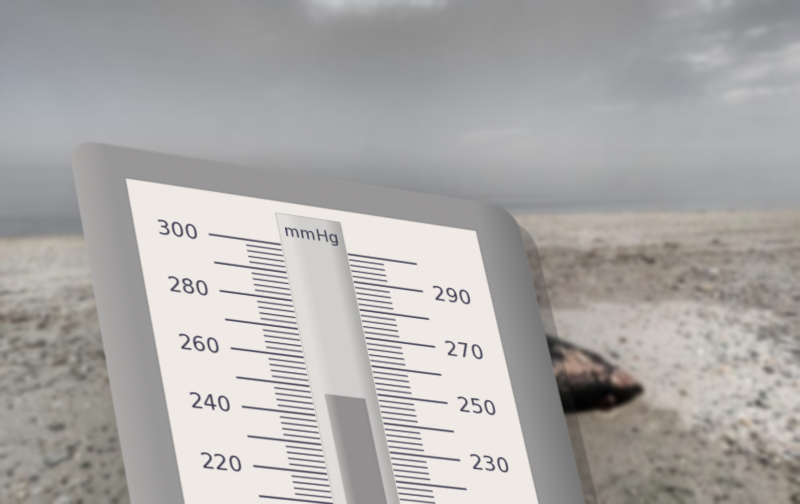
248 mmHg
